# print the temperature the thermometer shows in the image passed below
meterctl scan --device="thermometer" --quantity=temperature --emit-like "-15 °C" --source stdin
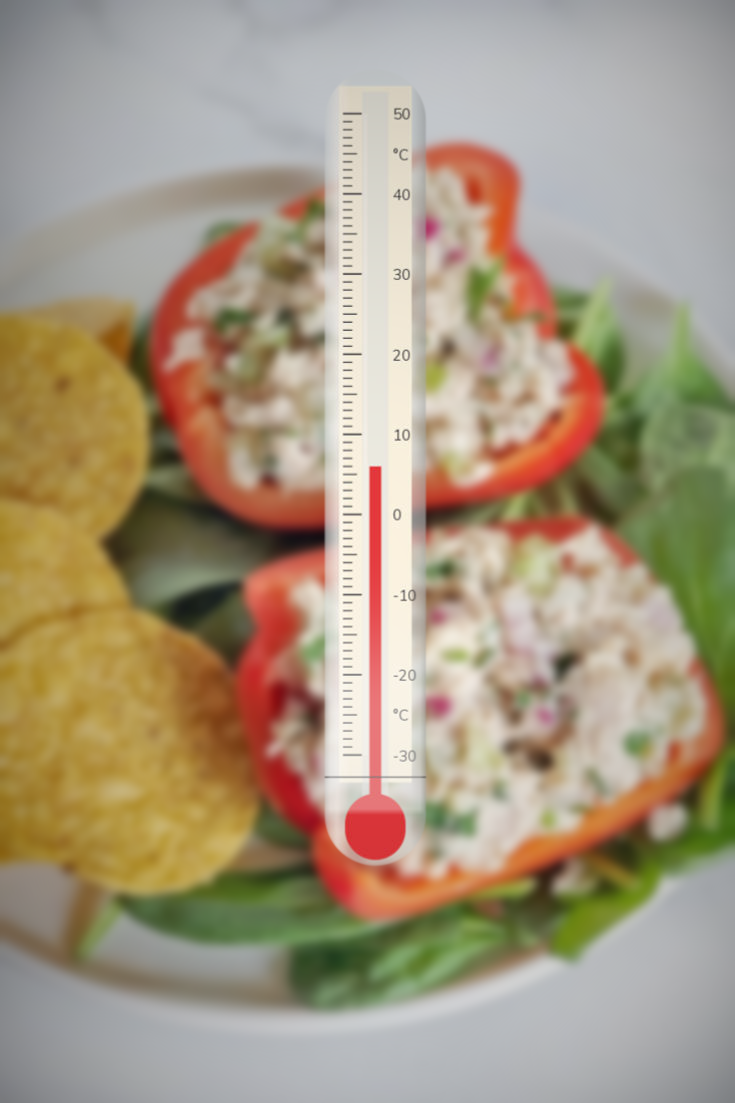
6 °C
